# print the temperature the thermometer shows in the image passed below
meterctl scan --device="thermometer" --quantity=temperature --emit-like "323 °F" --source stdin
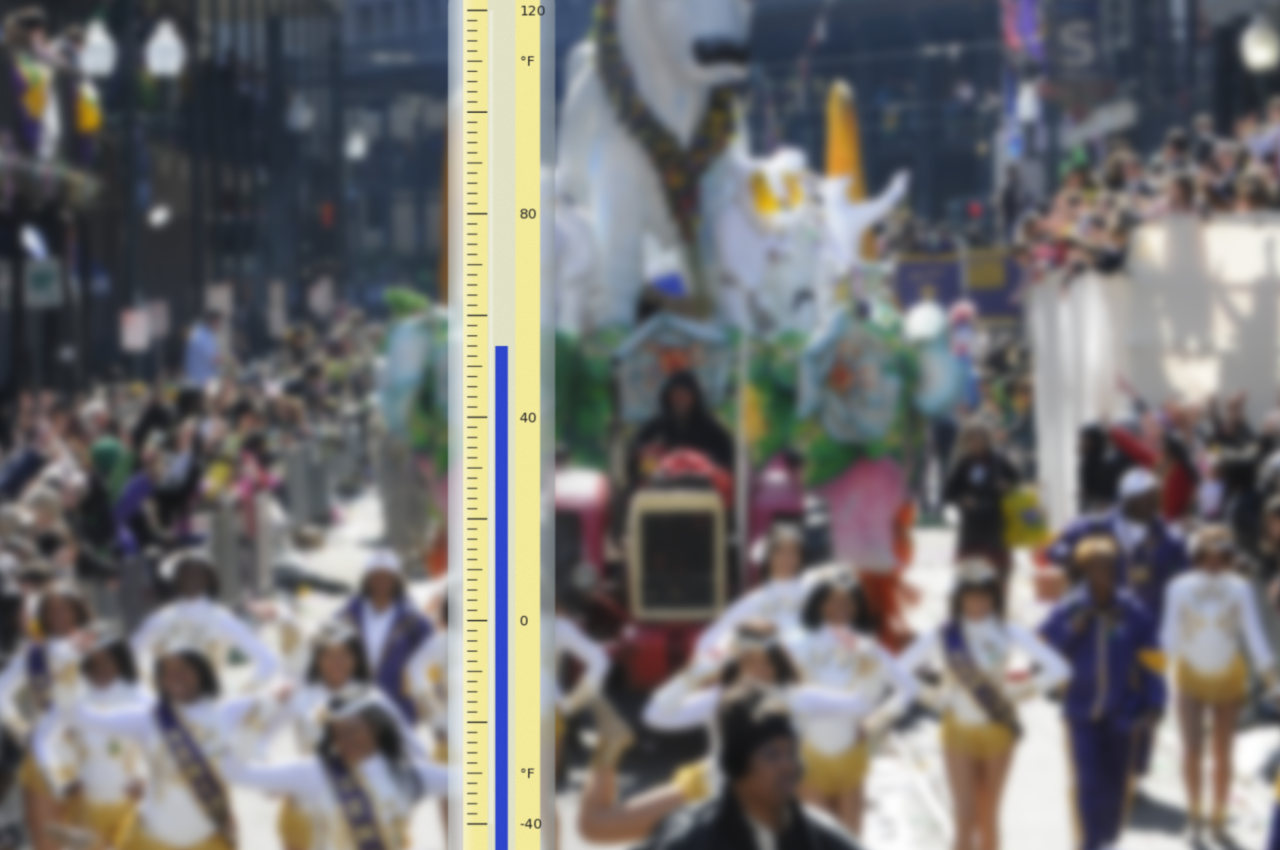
54 °F
